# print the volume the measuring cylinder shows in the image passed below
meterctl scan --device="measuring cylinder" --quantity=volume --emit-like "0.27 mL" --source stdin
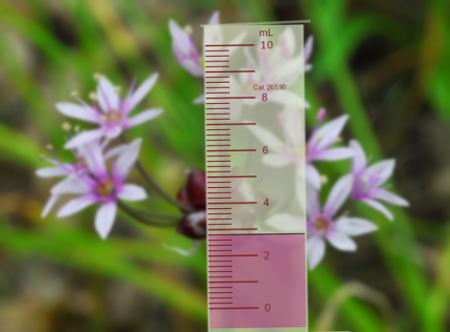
2.8 mL
